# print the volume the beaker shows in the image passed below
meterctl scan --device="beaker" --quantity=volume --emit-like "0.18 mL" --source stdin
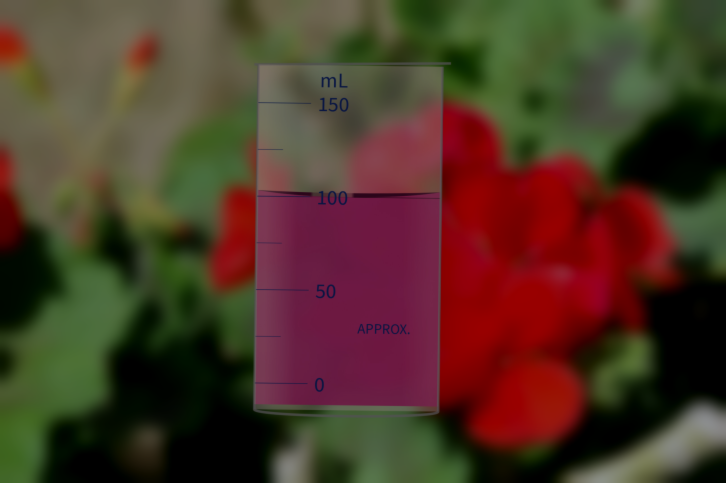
100 mL
